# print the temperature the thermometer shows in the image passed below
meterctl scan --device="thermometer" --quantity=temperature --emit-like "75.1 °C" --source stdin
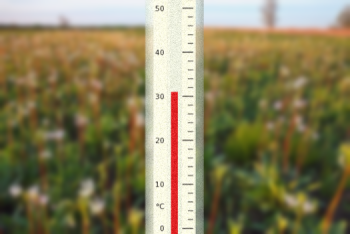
31 °C
